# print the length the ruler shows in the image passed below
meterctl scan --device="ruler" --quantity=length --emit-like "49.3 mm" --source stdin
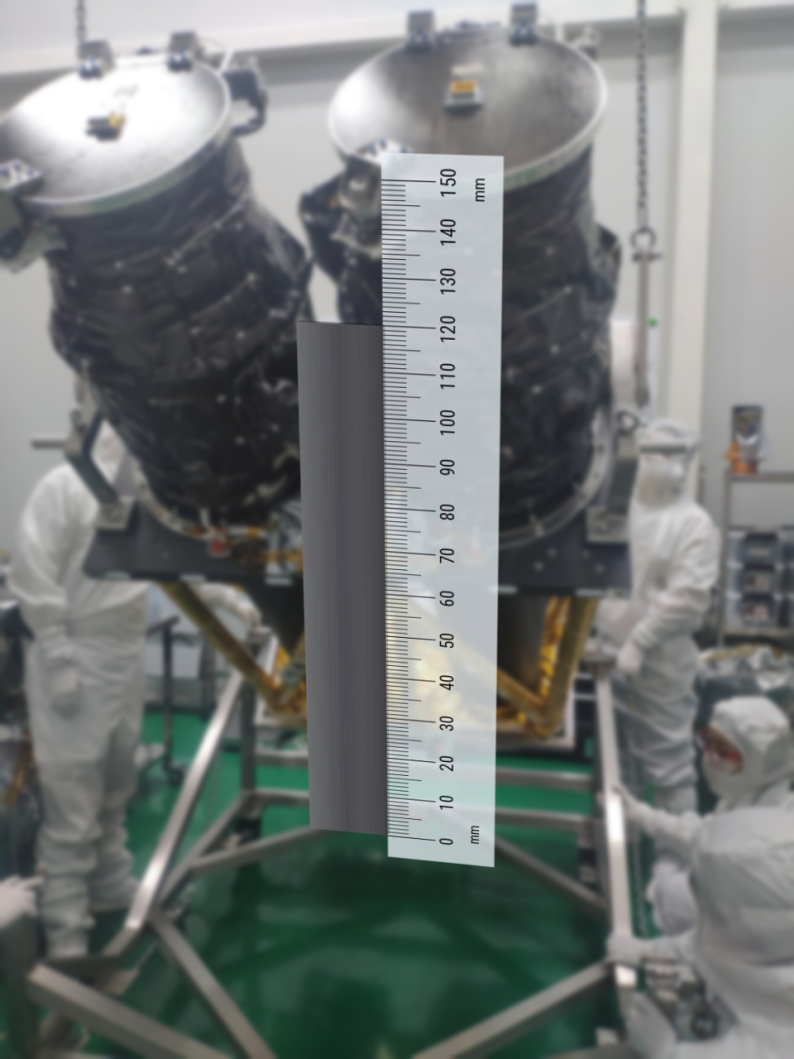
120 mm
